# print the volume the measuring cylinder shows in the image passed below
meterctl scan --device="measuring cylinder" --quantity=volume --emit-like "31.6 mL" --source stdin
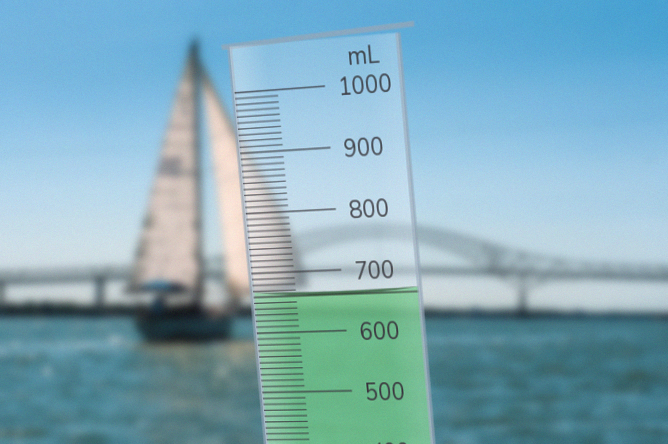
660 mL
